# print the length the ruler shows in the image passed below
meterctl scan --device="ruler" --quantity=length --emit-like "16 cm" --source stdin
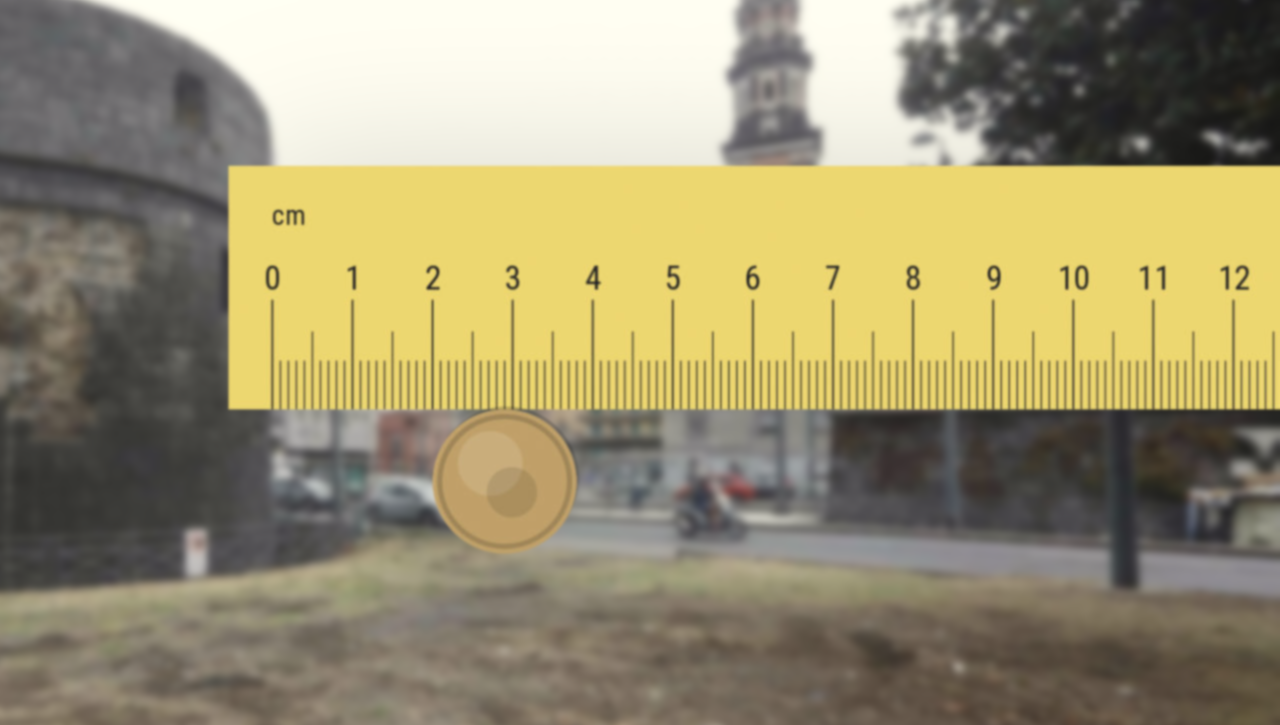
1.8 cm
